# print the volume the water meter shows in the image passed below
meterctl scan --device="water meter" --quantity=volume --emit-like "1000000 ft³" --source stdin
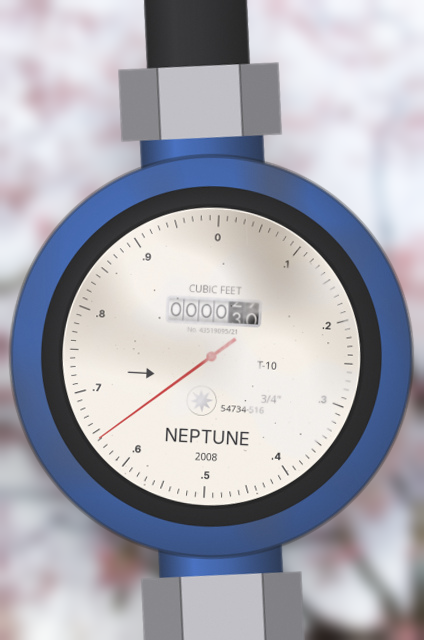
29.64 ft³
